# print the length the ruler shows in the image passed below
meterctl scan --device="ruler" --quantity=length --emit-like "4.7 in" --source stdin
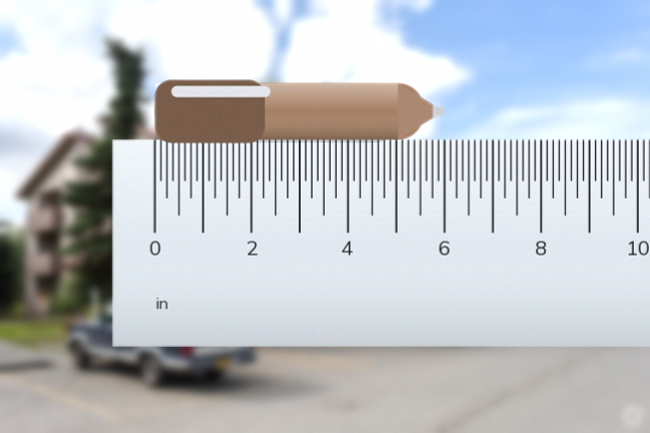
6 in
